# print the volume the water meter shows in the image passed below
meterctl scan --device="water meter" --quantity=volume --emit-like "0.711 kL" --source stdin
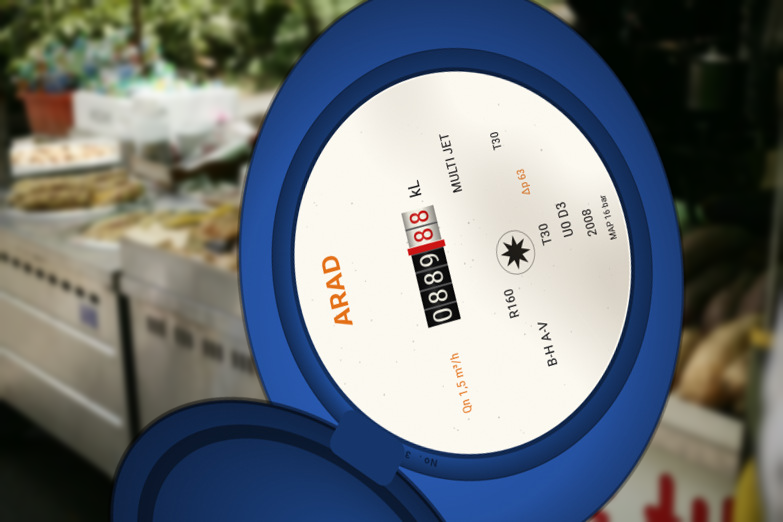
889.88 kL
